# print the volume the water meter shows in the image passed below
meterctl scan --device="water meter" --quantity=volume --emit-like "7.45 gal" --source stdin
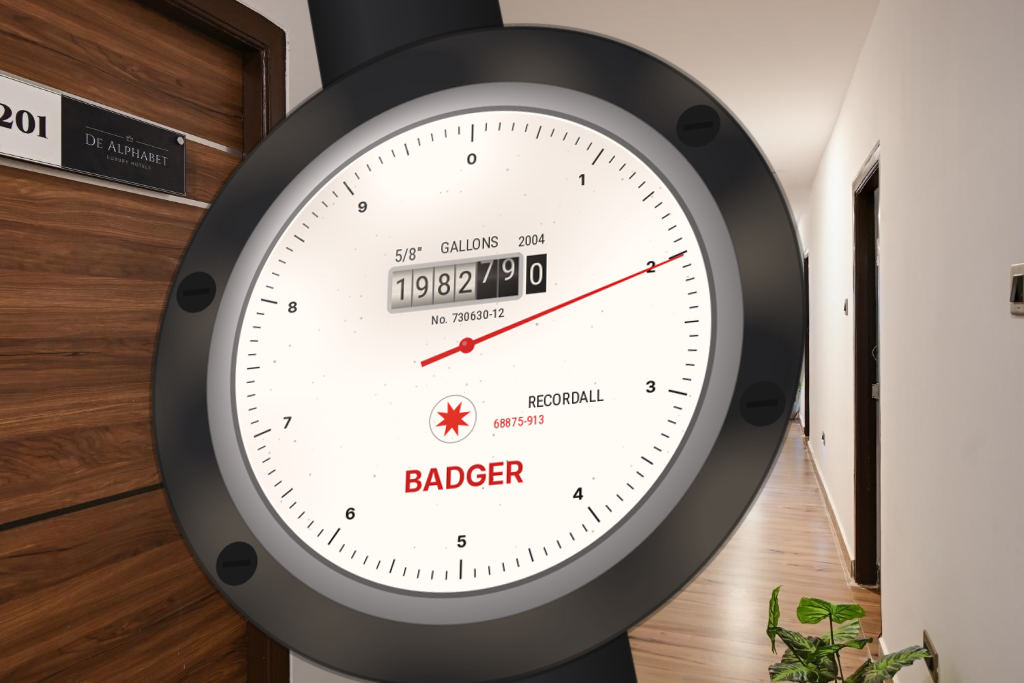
1982792.0 gal
